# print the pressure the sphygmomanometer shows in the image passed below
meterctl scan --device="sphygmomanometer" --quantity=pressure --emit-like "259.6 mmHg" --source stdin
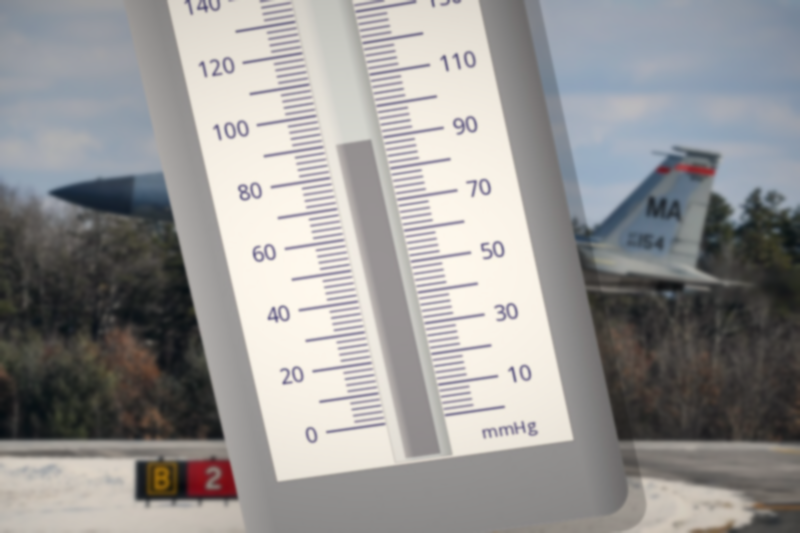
90 mmHg
